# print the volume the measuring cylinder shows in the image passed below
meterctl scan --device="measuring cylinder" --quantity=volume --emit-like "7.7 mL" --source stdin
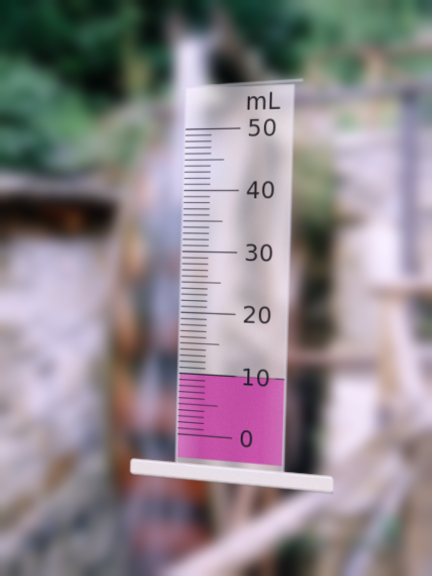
10 mL
